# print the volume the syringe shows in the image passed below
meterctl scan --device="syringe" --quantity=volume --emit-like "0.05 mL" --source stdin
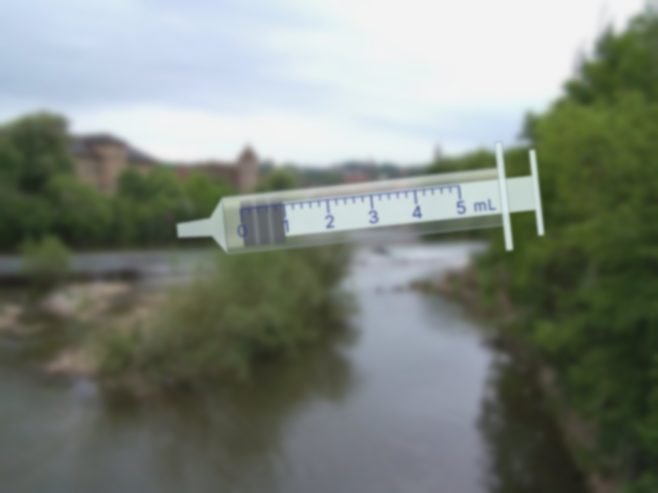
0 mL
